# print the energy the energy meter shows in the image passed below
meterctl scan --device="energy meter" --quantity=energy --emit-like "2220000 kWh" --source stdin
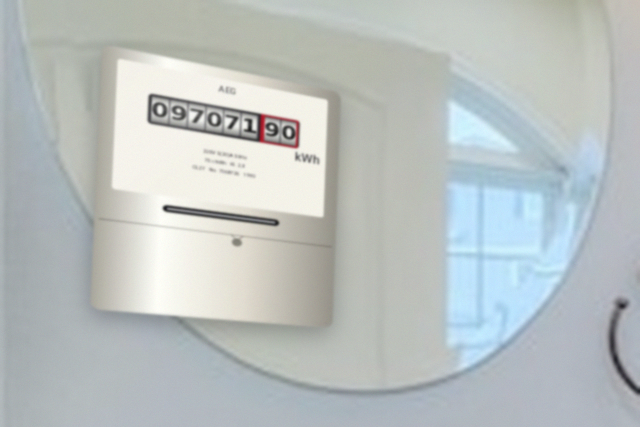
97071.90 kWh
